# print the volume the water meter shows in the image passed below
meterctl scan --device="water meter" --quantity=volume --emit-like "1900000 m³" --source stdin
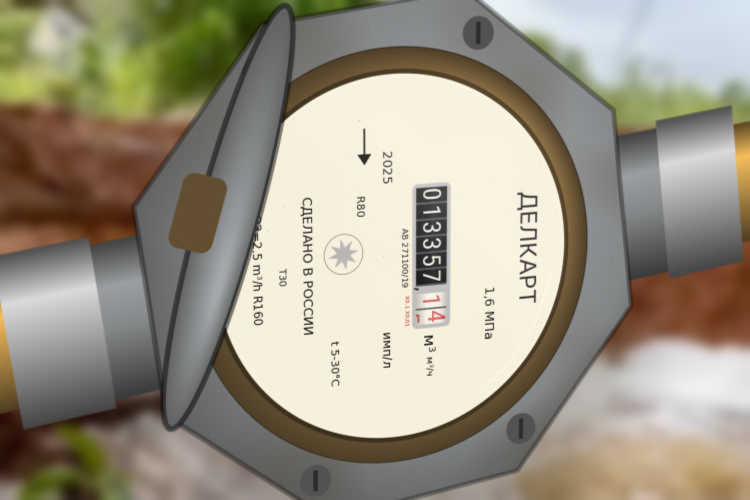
13357.14 m³
